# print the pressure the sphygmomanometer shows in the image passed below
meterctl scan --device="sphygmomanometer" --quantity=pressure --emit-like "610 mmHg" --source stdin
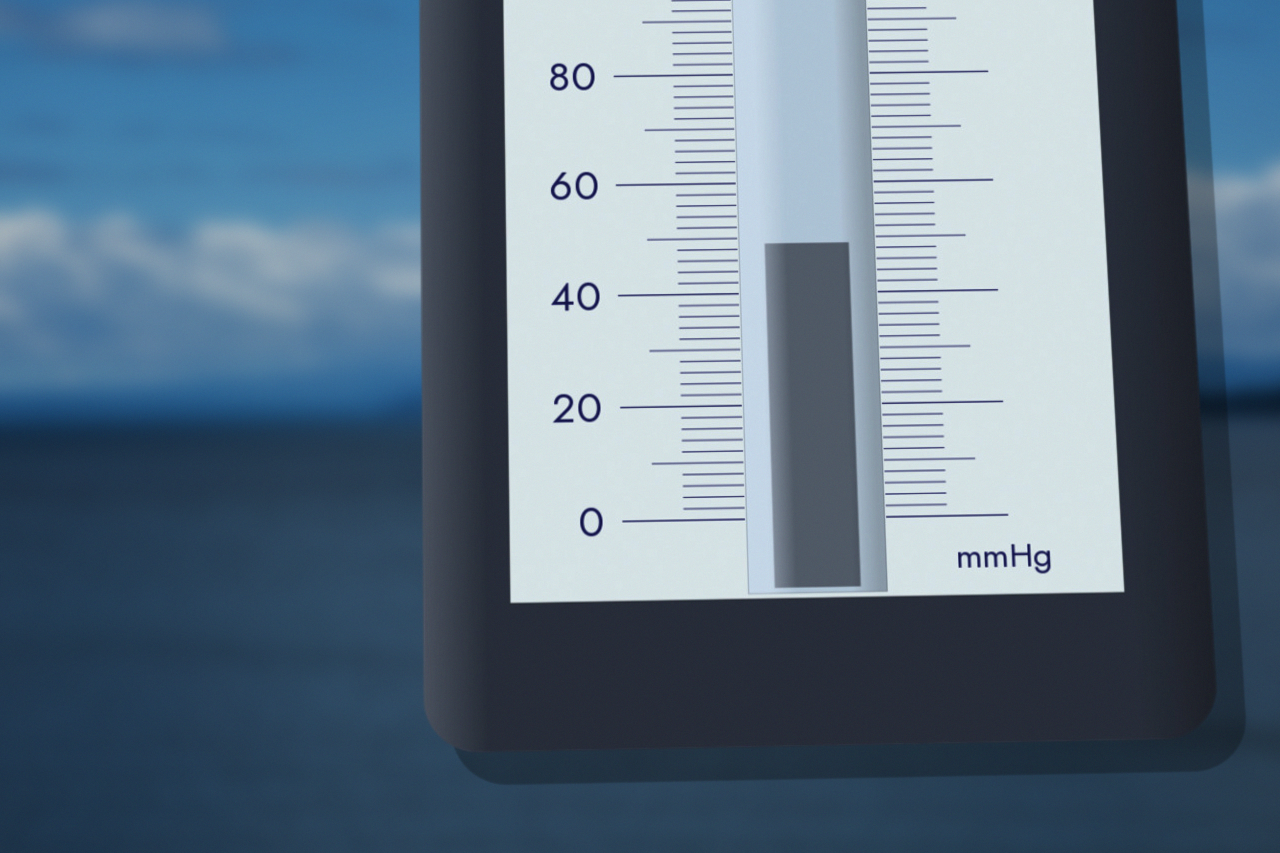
49 mmHg
